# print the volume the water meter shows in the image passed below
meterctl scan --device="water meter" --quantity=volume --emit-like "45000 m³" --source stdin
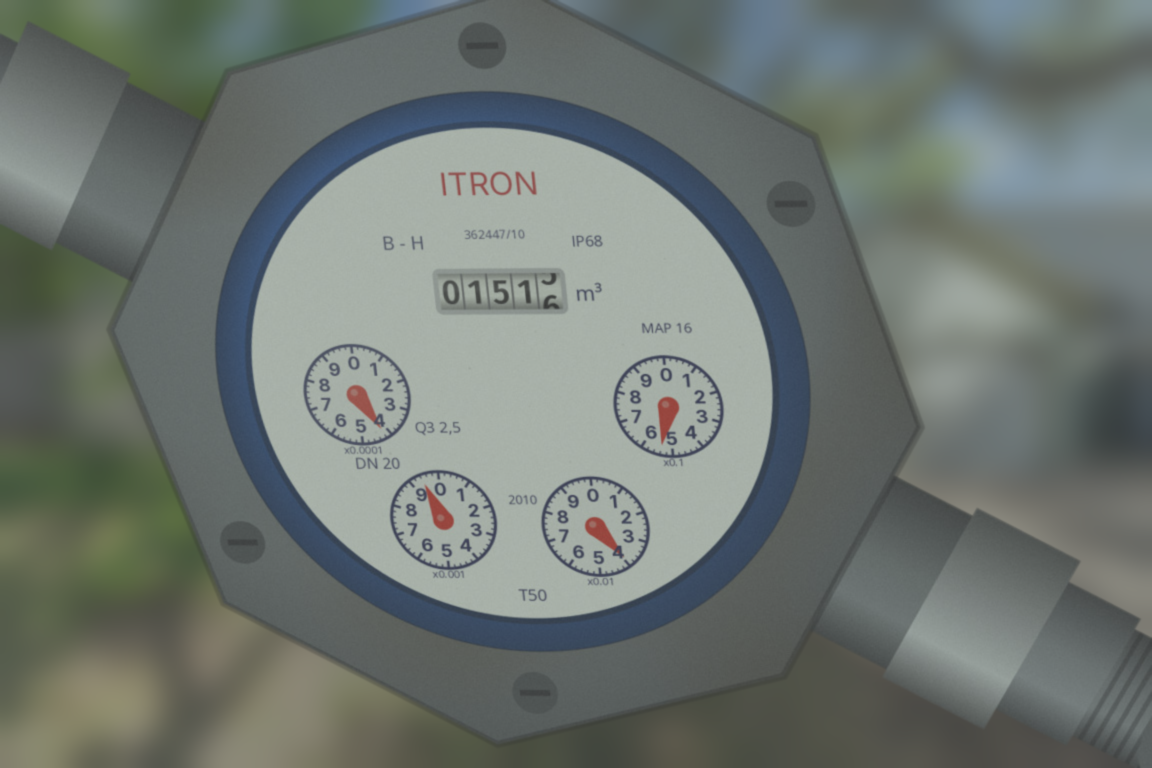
1515.5394 m³
